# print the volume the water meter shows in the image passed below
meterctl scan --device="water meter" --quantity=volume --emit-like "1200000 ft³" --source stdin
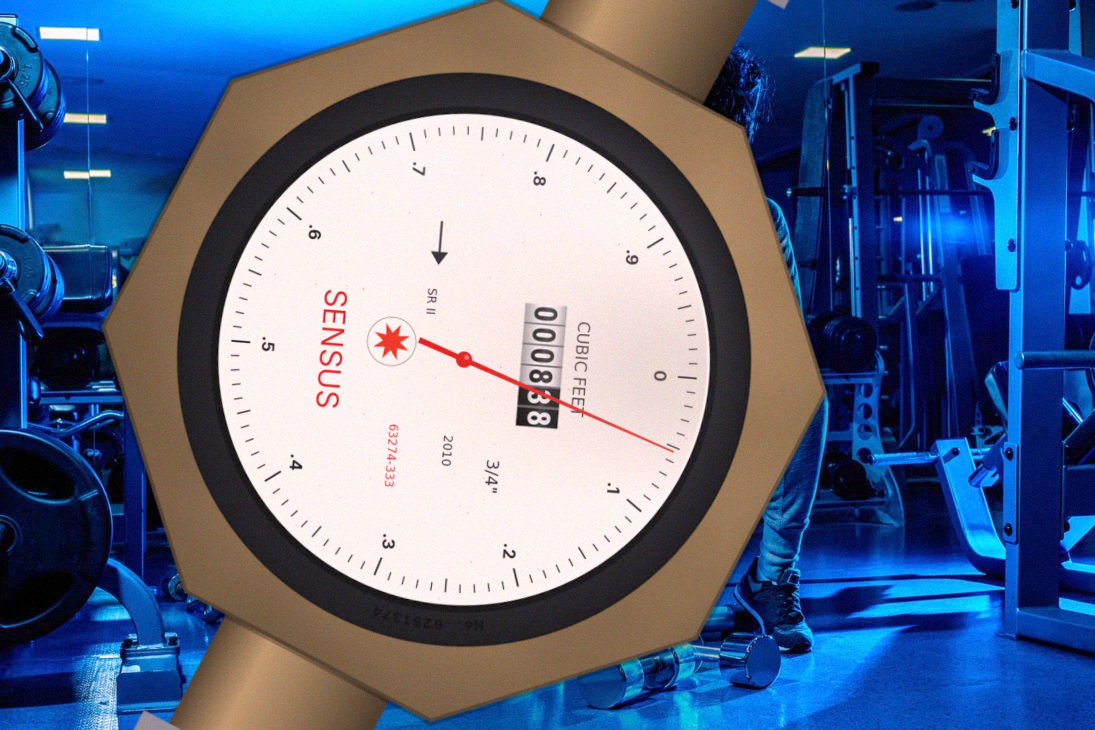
838.05 ft³
